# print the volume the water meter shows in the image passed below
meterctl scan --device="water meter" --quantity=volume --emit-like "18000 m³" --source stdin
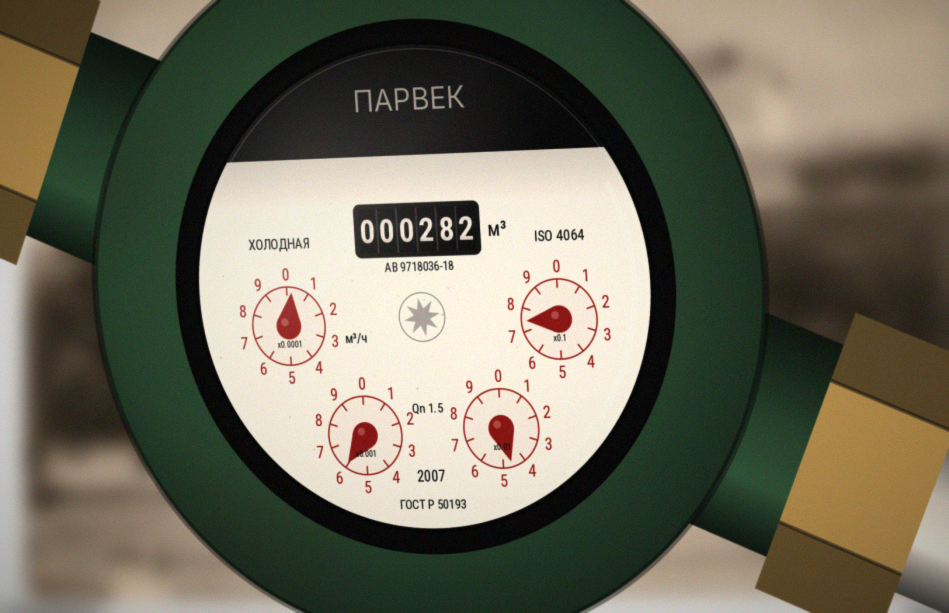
282.7460 m³
